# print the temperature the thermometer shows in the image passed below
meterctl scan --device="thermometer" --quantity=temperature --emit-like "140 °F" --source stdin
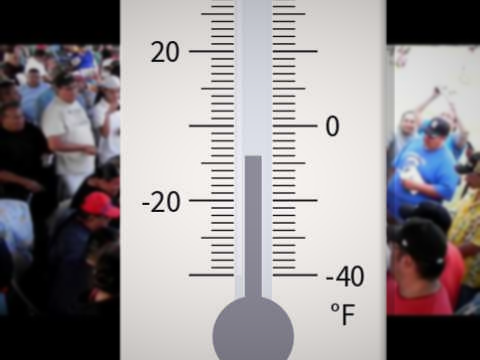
-8 °F
